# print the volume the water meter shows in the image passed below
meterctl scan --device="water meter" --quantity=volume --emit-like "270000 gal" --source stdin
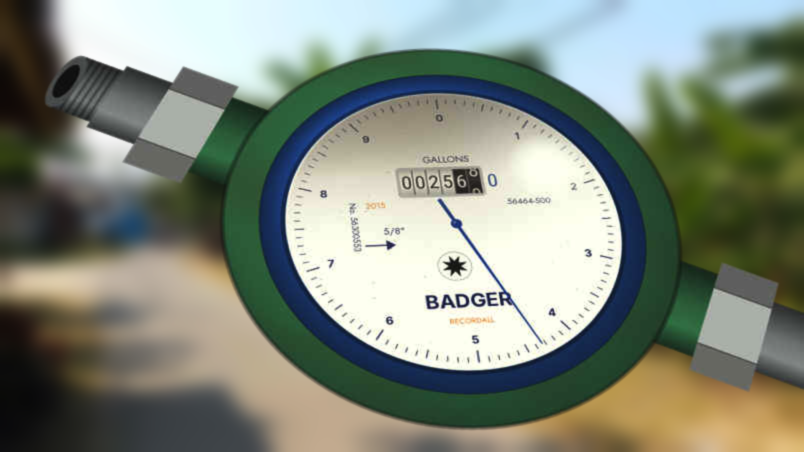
25684.3 gal
